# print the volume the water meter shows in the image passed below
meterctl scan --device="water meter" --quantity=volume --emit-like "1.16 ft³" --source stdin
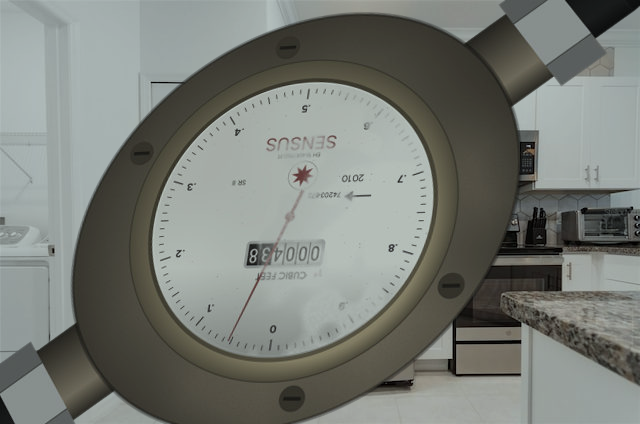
438.05 ft³
